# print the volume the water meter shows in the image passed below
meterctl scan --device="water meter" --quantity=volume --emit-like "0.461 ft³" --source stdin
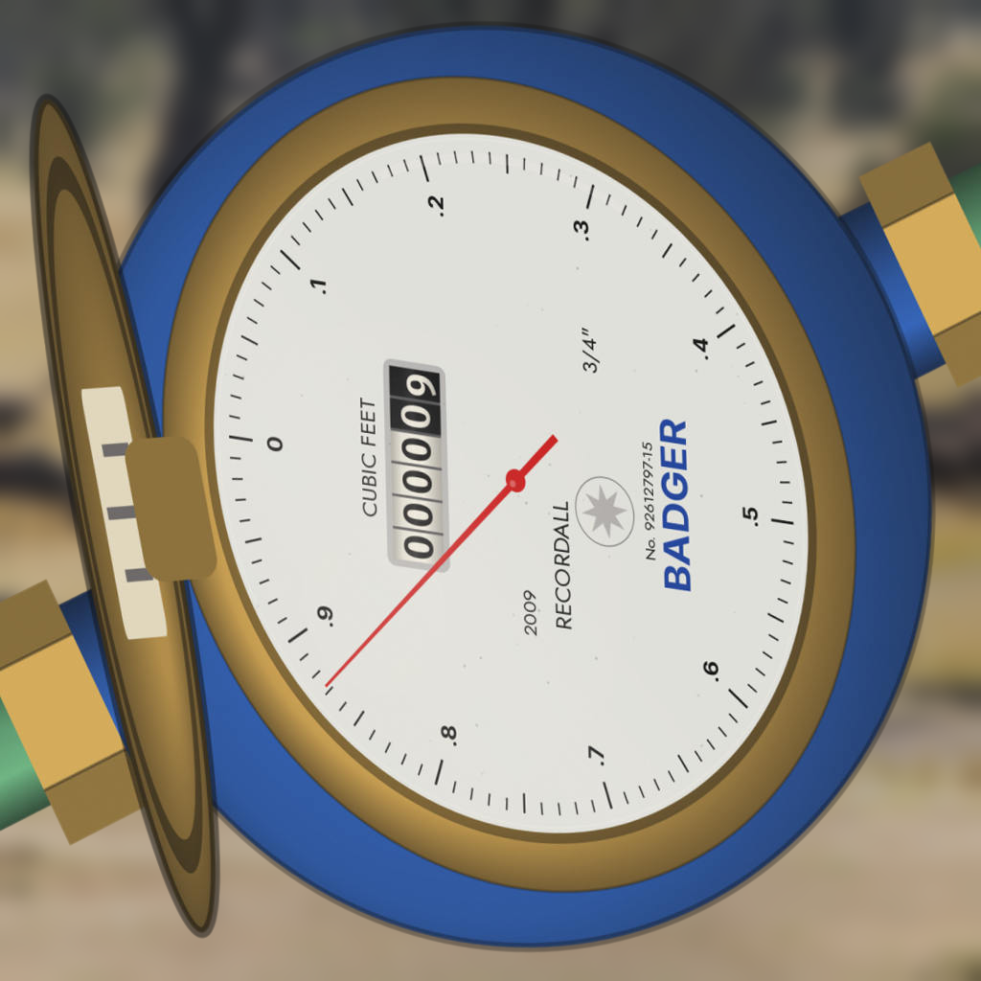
8.87 ft³
